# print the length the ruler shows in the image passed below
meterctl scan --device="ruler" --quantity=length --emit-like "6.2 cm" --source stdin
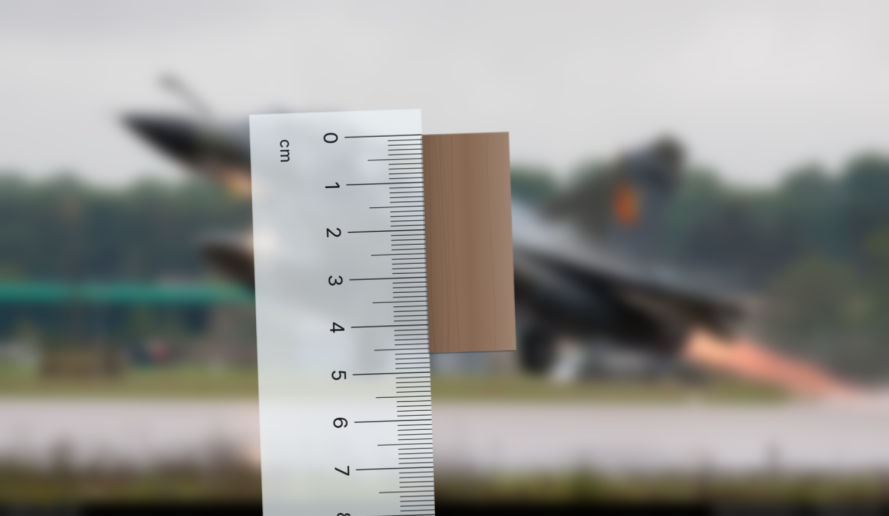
4.6 cm
